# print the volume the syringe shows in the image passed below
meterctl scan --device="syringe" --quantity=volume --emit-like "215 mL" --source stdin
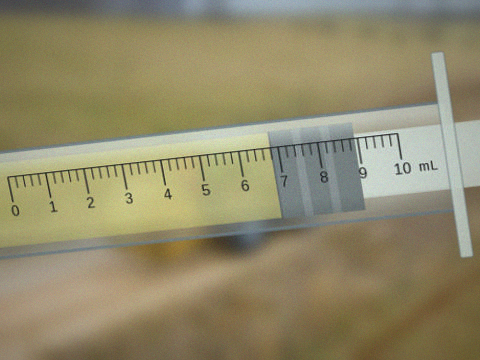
6.8 mL
